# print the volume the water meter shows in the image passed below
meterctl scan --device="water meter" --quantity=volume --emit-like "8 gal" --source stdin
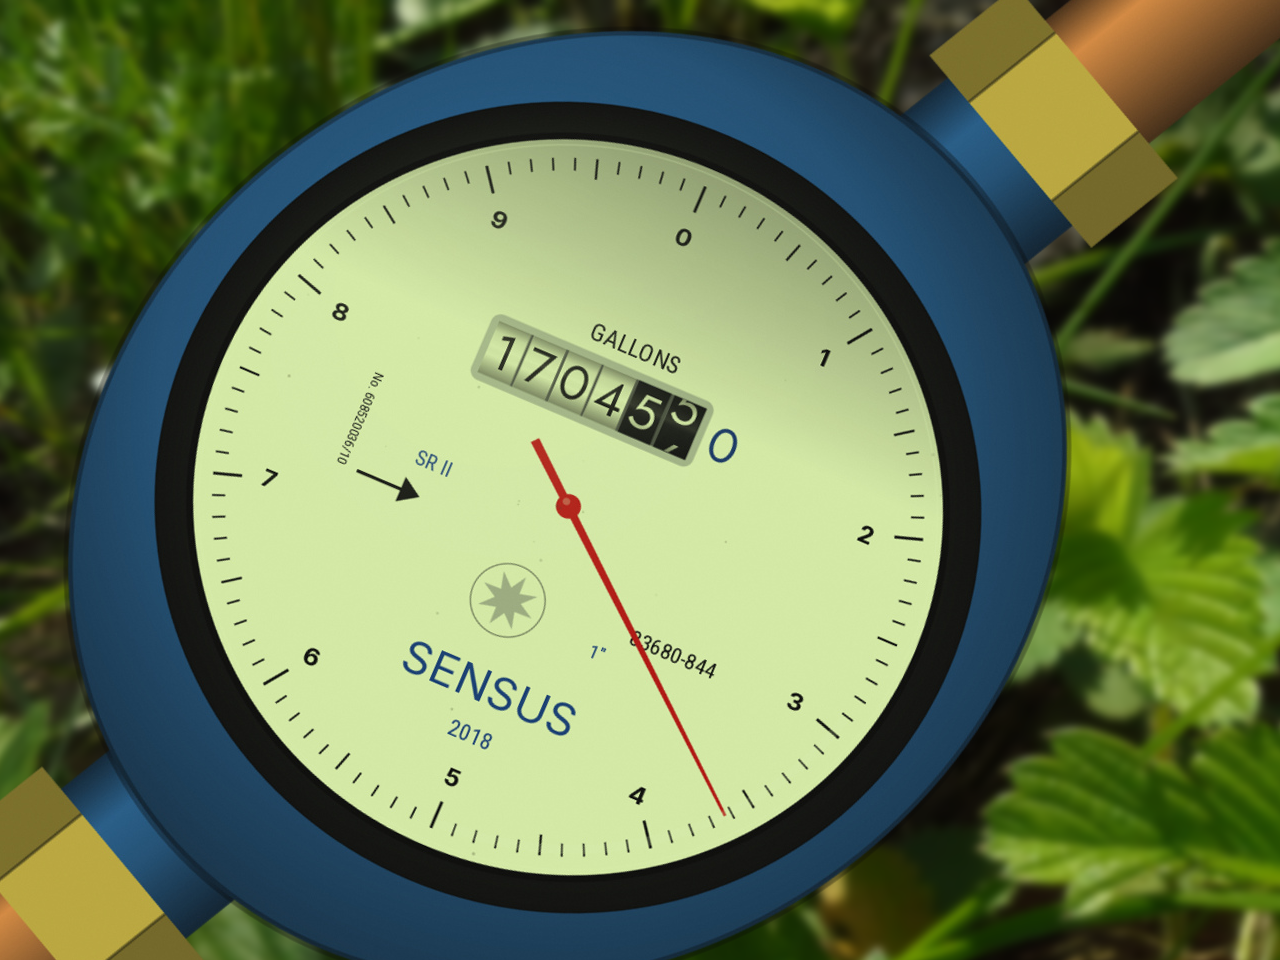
1704553.6 gal
